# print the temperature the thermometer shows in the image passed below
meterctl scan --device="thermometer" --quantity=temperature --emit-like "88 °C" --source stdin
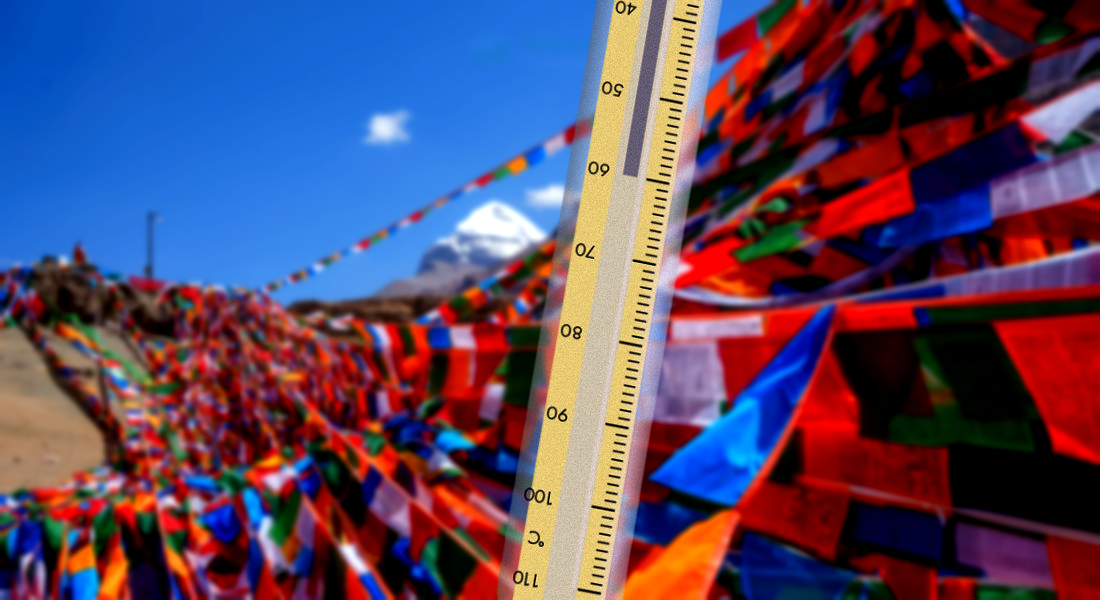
60 °C
